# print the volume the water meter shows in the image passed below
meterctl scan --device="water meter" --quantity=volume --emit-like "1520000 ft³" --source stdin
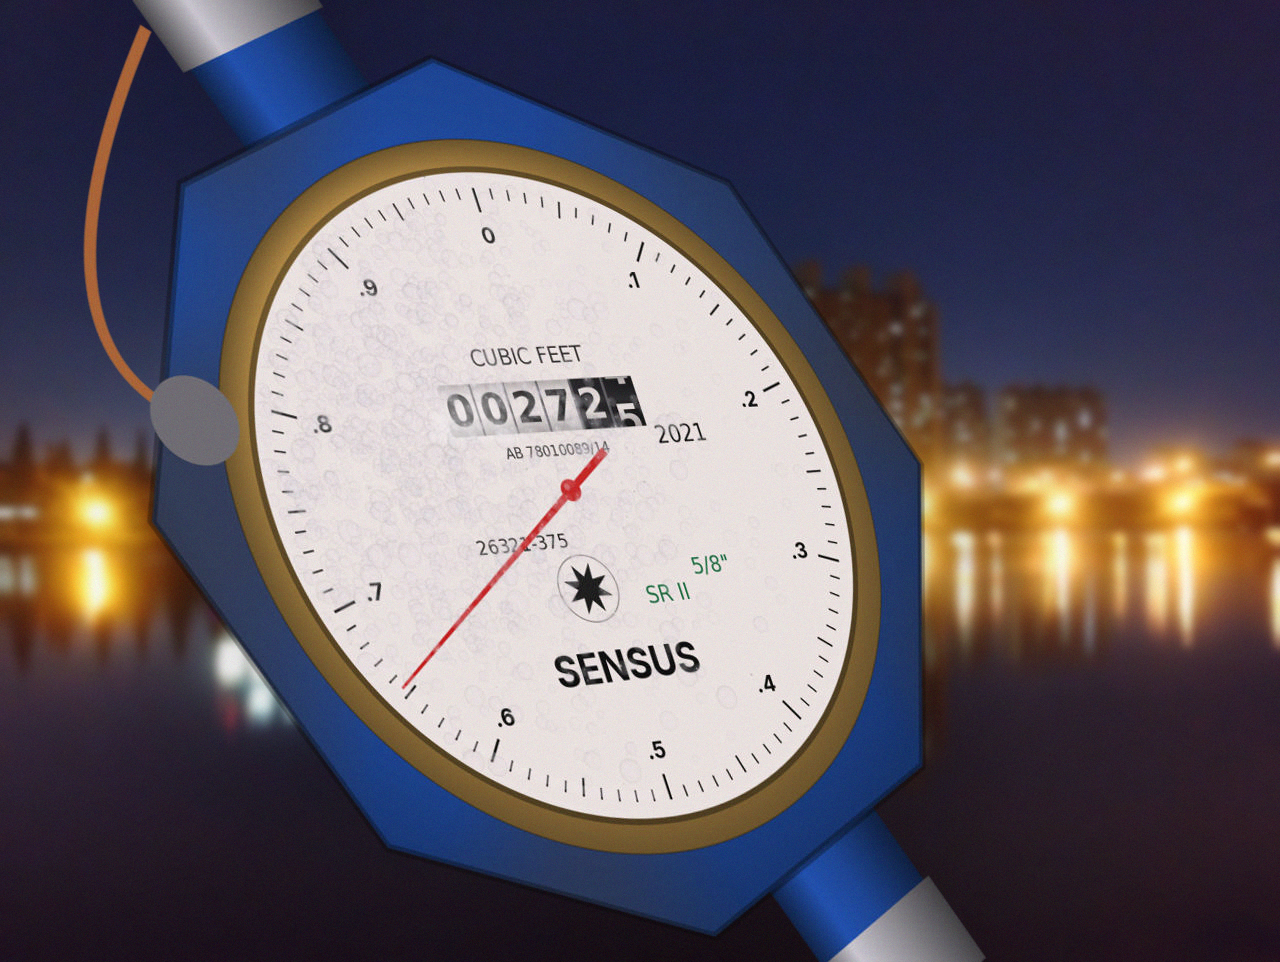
2724.65 ft³
